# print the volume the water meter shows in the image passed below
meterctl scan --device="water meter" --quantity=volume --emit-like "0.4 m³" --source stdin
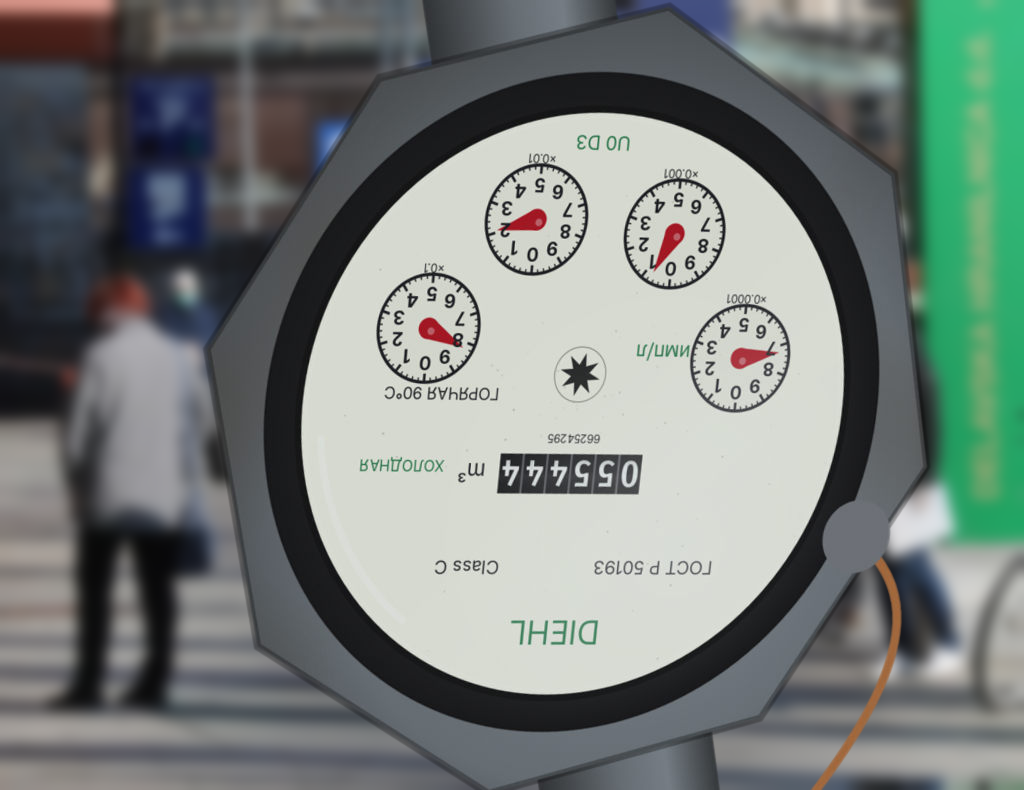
55444.8207 m³
